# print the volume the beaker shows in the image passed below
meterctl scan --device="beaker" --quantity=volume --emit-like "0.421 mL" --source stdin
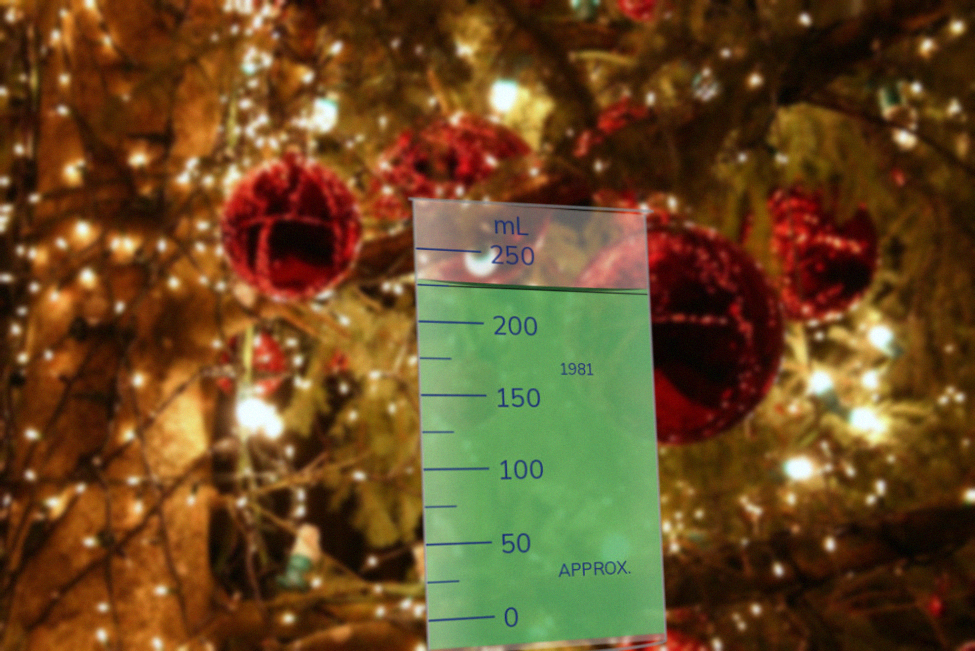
225 mL
